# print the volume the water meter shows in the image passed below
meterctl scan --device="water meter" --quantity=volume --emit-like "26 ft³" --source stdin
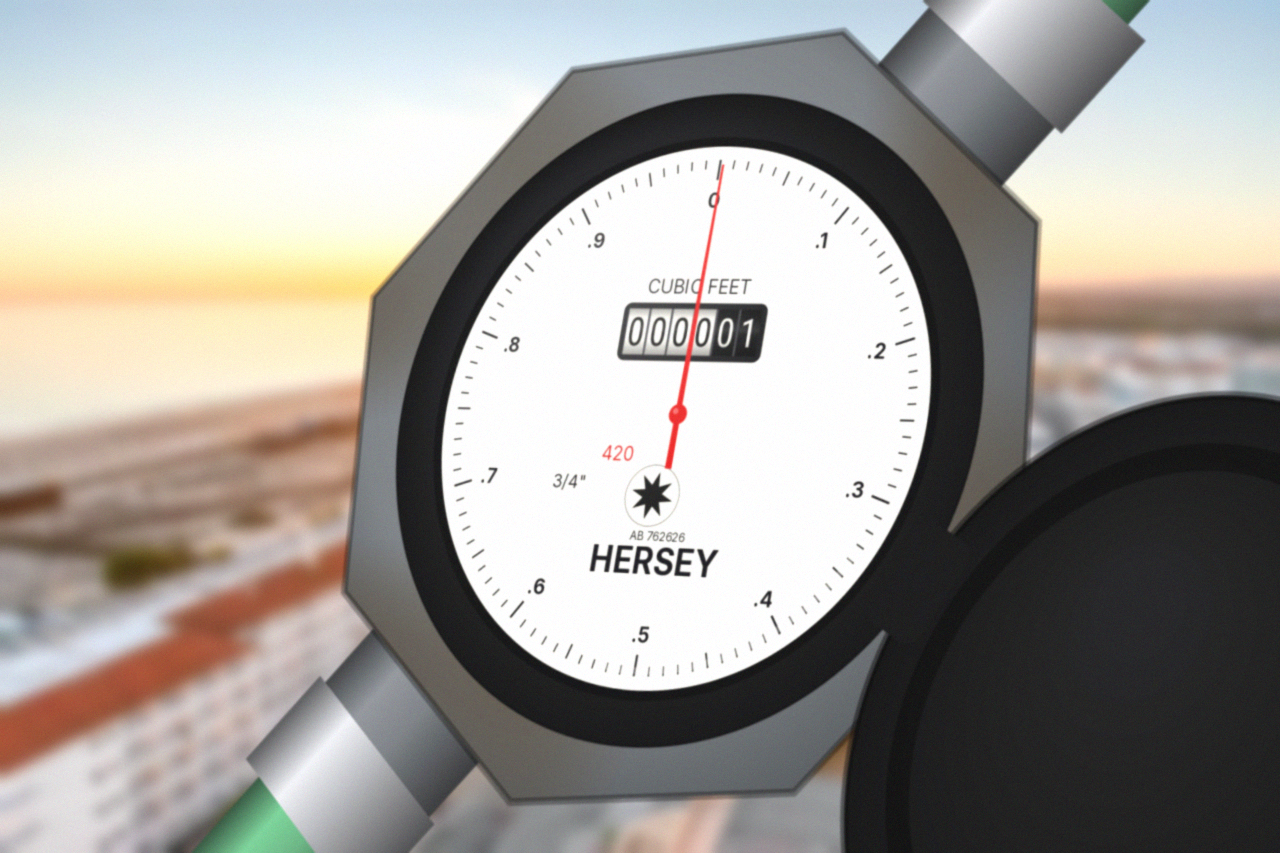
1.00 ft³
